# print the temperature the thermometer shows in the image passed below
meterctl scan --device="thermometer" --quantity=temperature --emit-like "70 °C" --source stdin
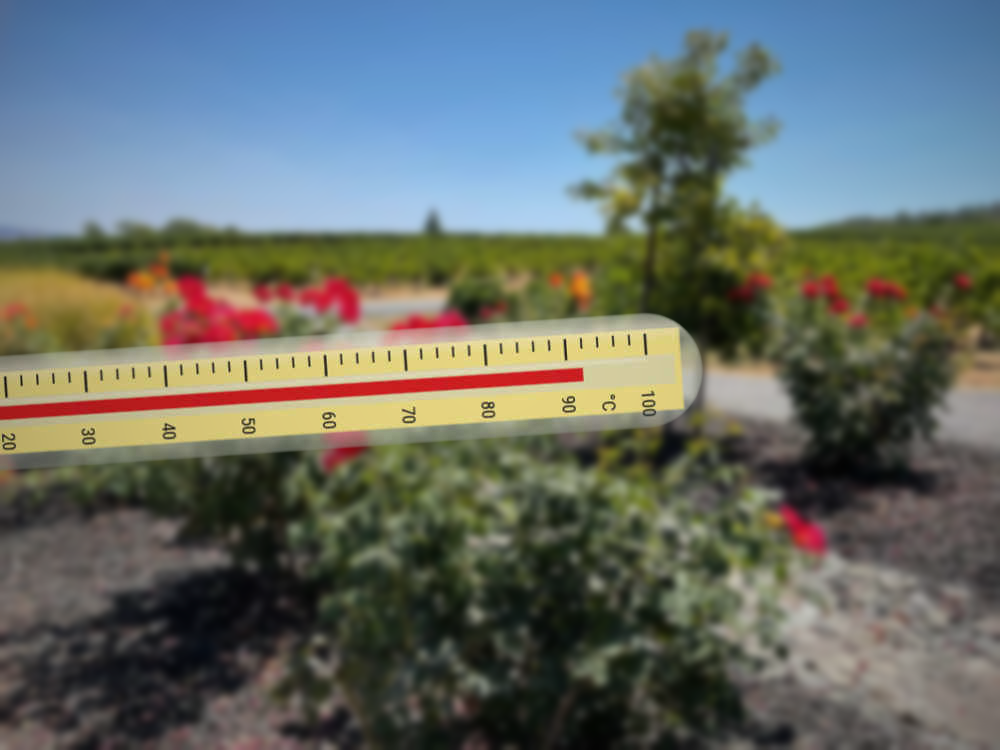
92 °C
